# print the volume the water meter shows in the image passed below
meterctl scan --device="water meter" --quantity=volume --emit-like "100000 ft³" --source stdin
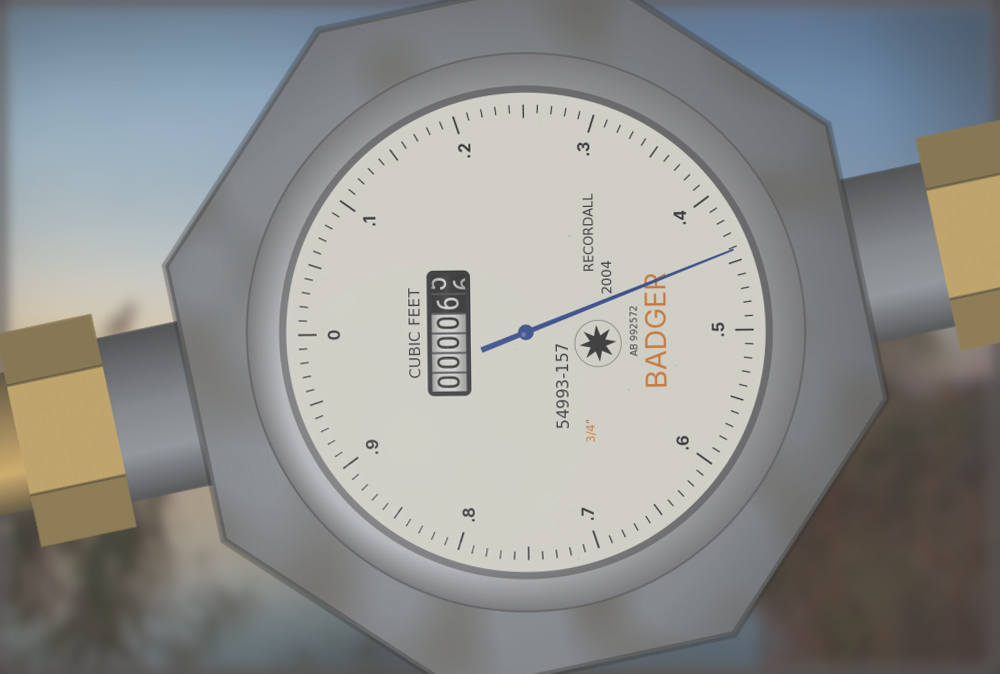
65.44 ft³
